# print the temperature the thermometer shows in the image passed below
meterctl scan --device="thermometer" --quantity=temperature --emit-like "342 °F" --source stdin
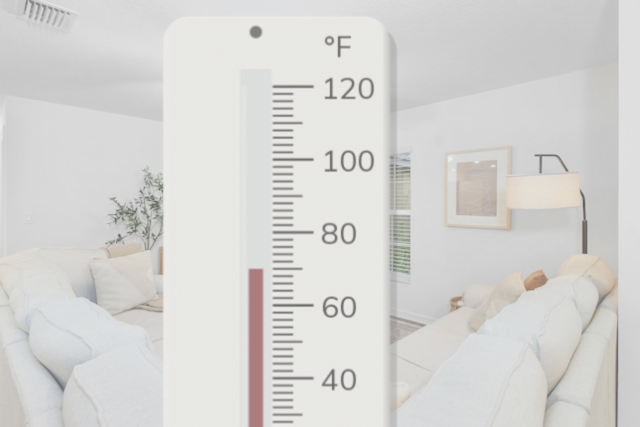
70 °F
